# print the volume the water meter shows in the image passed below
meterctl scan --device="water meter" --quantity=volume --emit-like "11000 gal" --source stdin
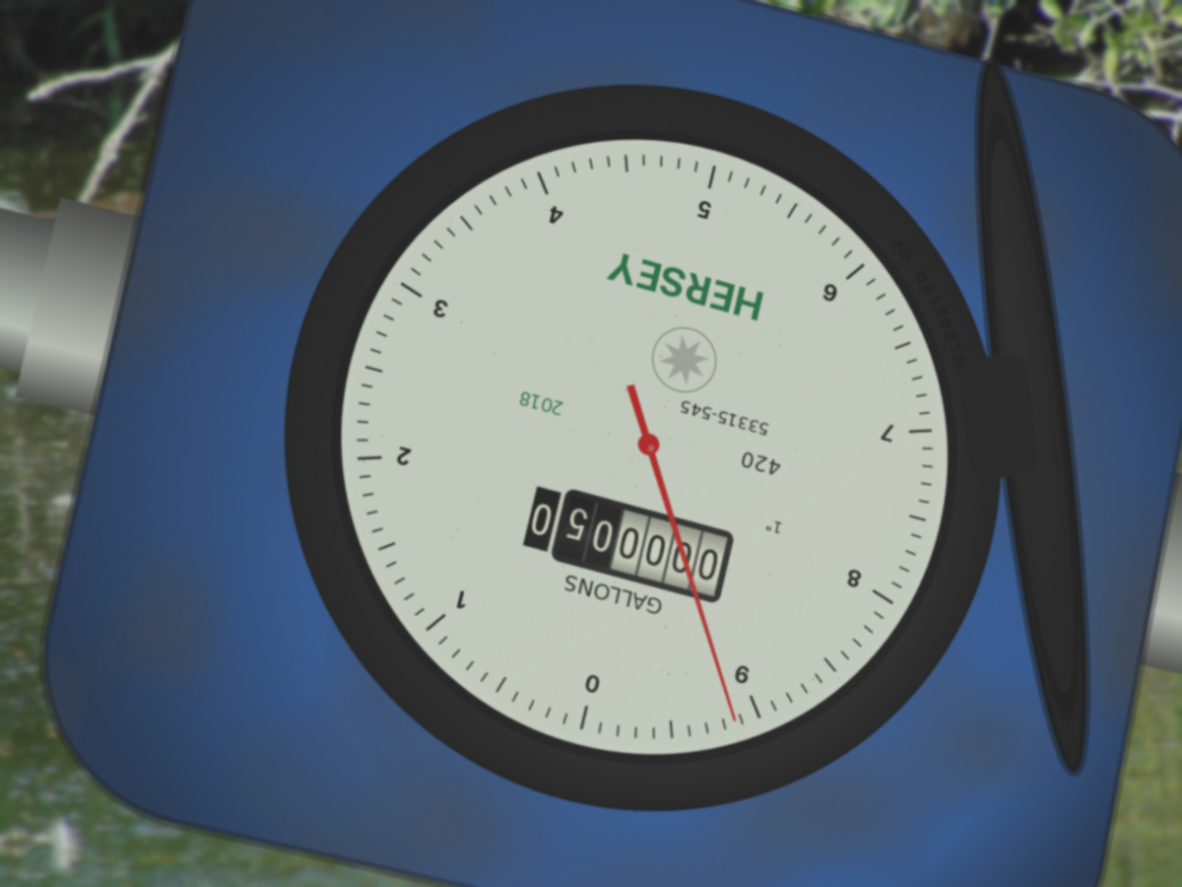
49.1 gal
